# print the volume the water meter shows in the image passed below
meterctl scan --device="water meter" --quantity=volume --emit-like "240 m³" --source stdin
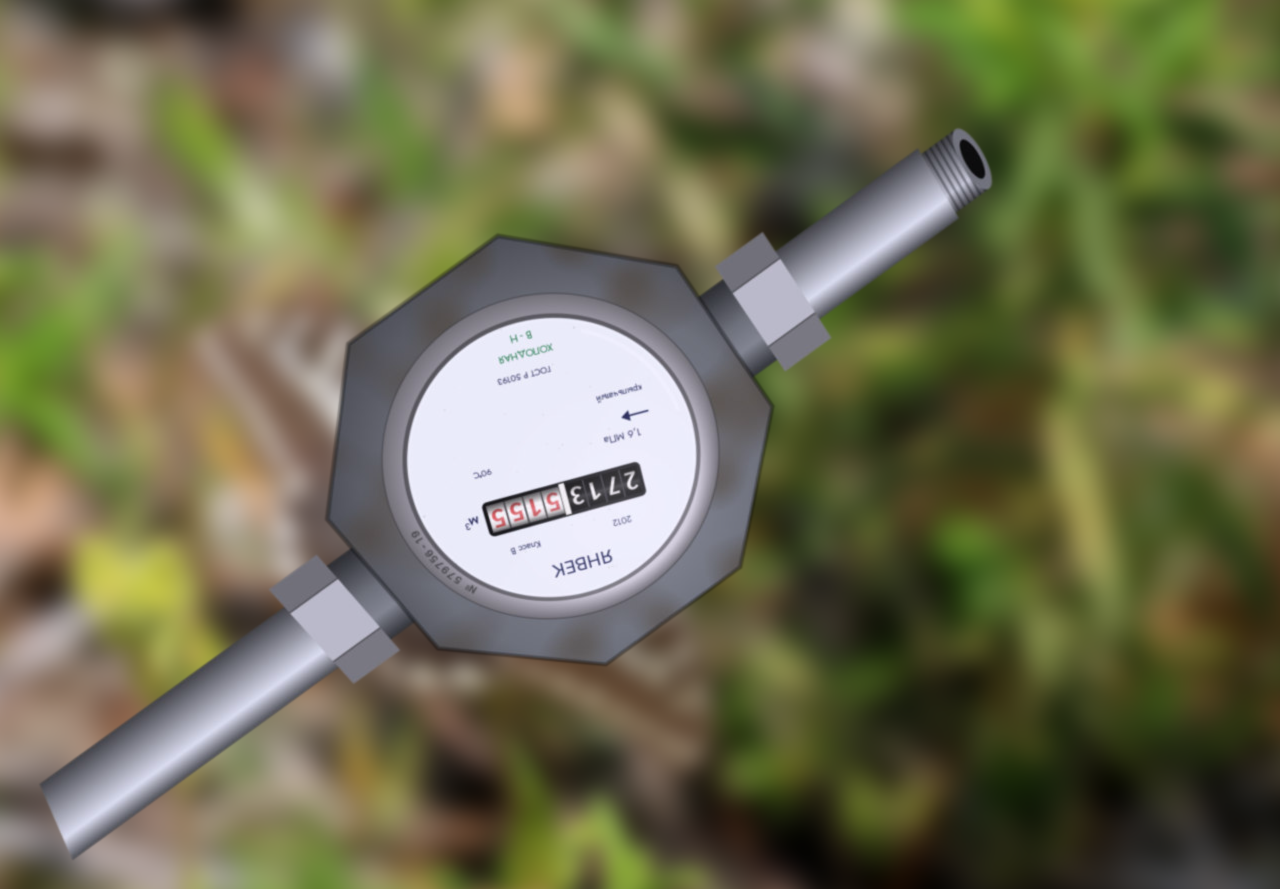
2713.5155 m³
